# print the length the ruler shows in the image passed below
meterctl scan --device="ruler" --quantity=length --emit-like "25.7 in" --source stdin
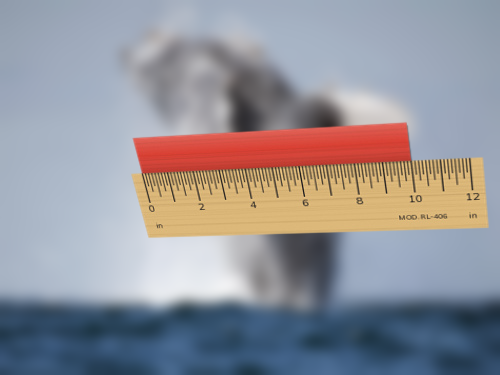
10 in
